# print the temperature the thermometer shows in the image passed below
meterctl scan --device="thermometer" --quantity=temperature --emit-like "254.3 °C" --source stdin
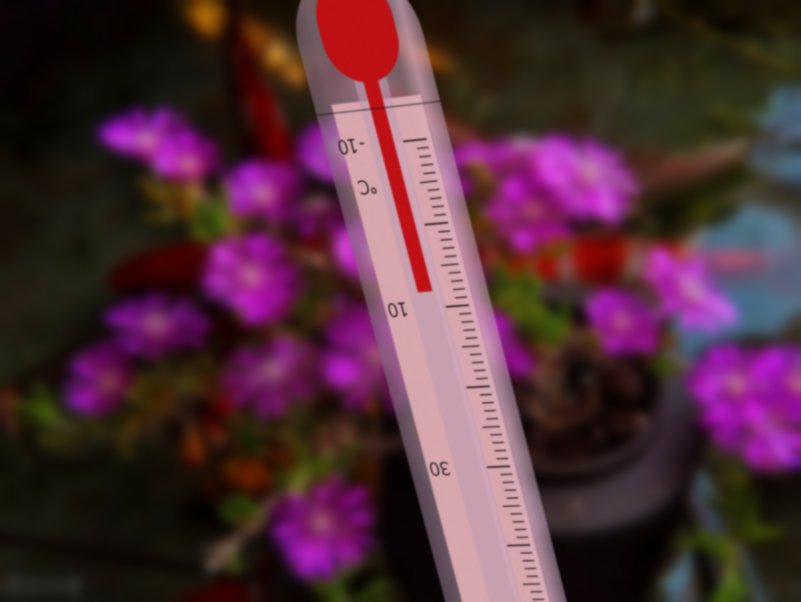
8 °C
